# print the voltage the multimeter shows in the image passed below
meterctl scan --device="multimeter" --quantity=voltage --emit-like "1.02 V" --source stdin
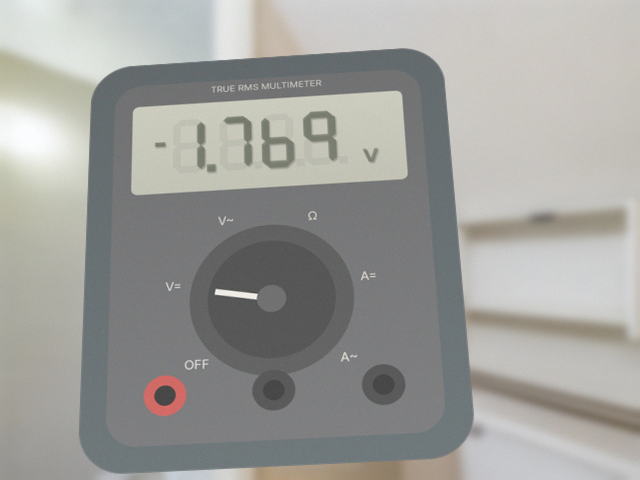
-1.769 V
